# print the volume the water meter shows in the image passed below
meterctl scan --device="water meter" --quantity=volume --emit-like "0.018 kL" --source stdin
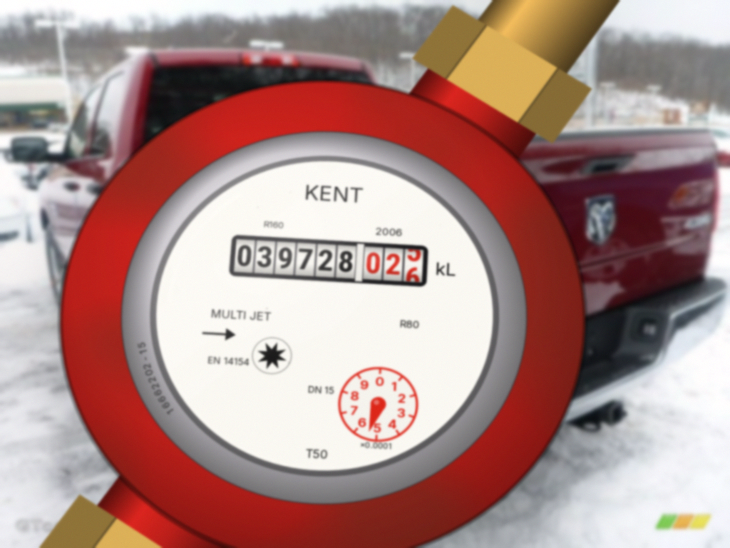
39728.0255 kL
